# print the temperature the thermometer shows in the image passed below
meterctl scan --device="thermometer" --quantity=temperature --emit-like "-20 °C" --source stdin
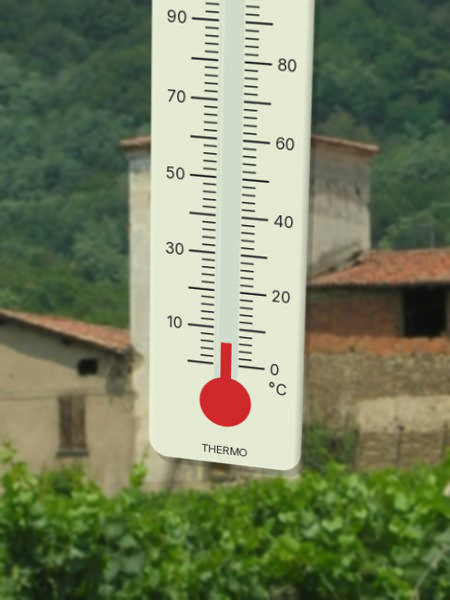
6 °C
